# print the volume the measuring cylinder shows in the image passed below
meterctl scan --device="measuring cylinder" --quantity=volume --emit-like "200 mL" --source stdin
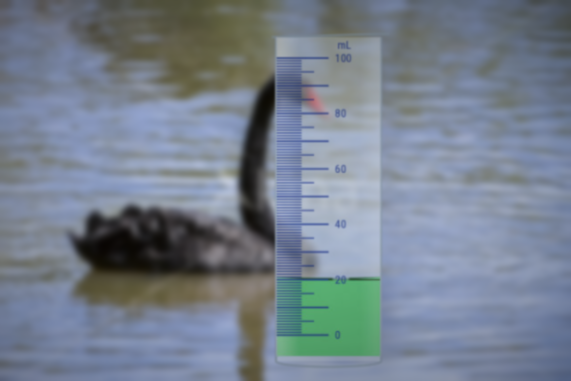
20 mL
